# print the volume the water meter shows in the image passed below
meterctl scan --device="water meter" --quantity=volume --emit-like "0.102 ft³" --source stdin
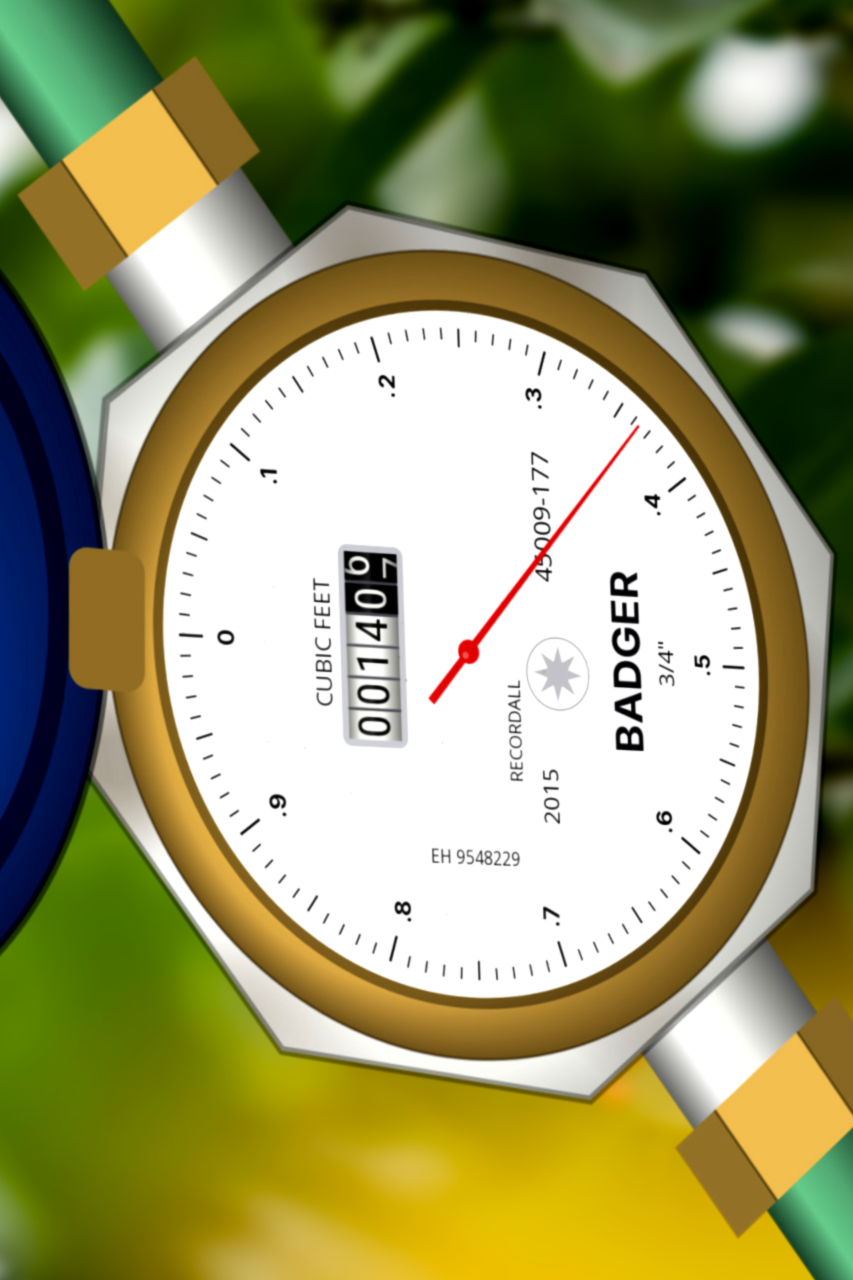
1406.36 ft³
